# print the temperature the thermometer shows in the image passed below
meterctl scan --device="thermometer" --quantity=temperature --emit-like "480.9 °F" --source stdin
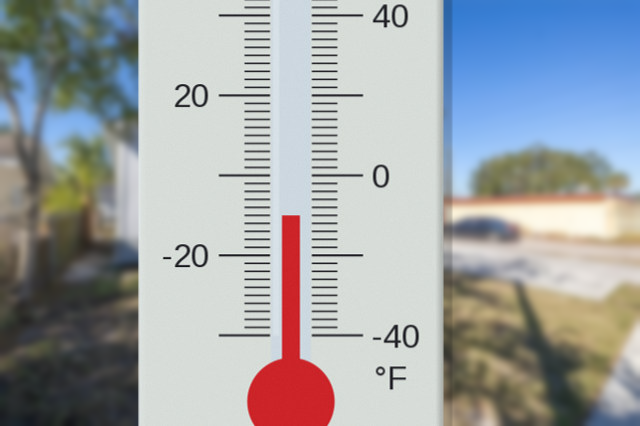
-10 °F
